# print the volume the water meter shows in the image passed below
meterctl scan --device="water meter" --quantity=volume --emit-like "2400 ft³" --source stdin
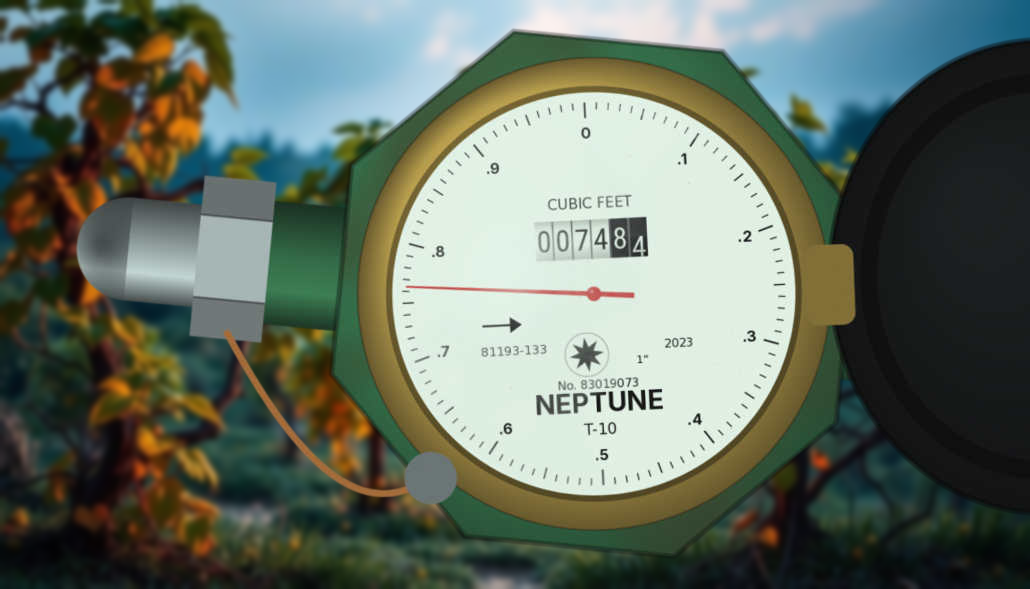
7483.76 ft³
